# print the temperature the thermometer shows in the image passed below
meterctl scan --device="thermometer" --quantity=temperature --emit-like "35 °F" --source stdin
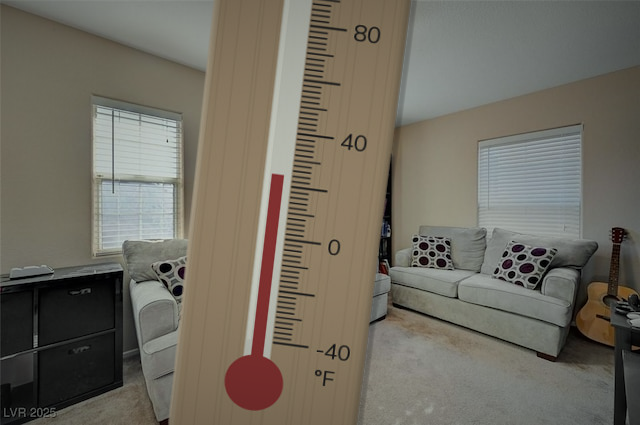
24 °F
